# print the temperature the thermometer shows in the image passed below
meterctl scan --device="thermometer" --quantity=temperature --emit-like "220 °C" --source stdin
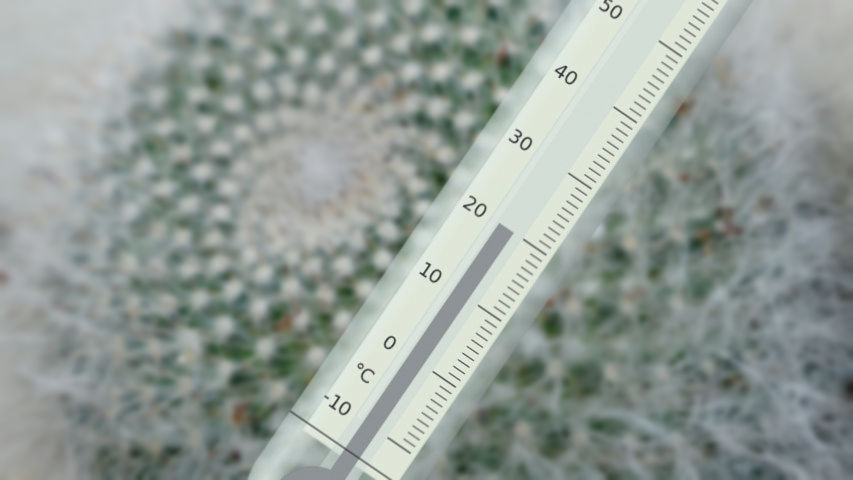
20 °C
